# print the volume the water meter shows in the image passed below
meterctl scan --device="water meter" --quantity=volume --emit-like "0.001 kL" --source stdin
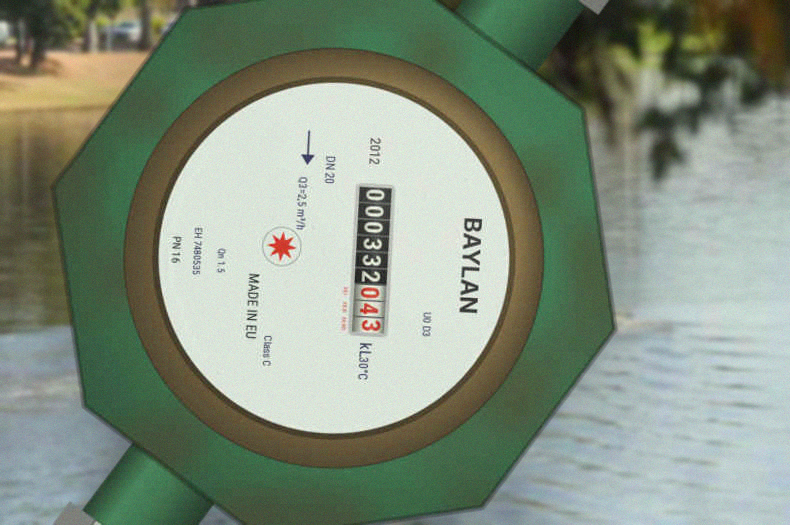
332.043 kL
